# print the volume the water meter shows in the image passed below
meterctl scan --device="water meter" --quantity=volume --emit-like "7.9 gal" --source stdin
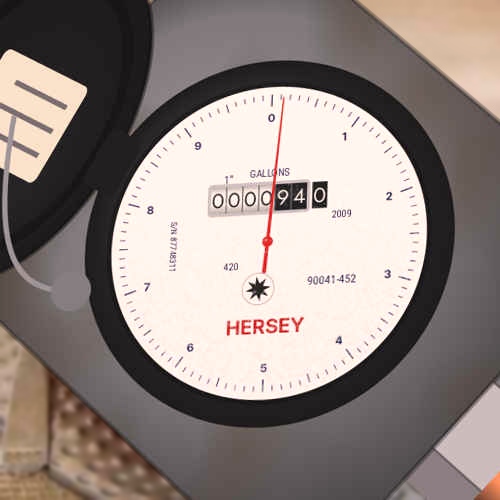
940.1 gal
